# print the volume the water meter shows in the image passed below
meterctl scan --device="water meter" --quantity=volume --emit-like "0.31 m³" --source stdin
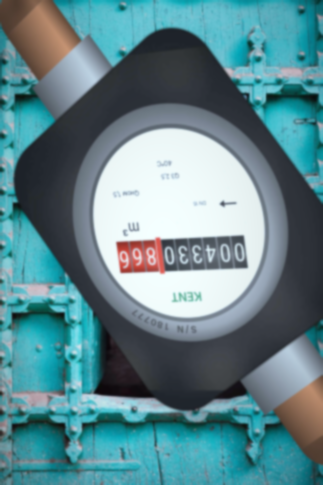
4330.866 m³
